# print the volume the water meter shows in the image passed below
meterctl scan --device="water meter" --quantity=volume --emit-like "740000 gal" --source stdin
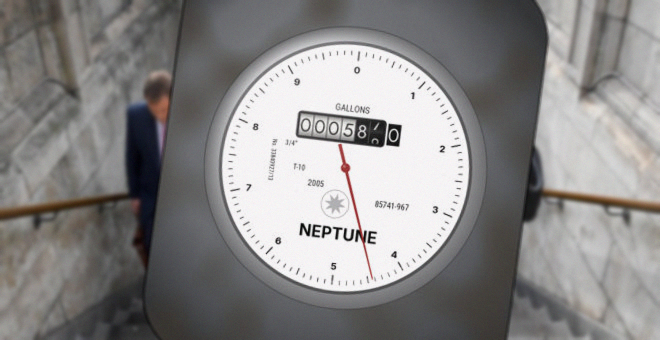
5874.4 gal
